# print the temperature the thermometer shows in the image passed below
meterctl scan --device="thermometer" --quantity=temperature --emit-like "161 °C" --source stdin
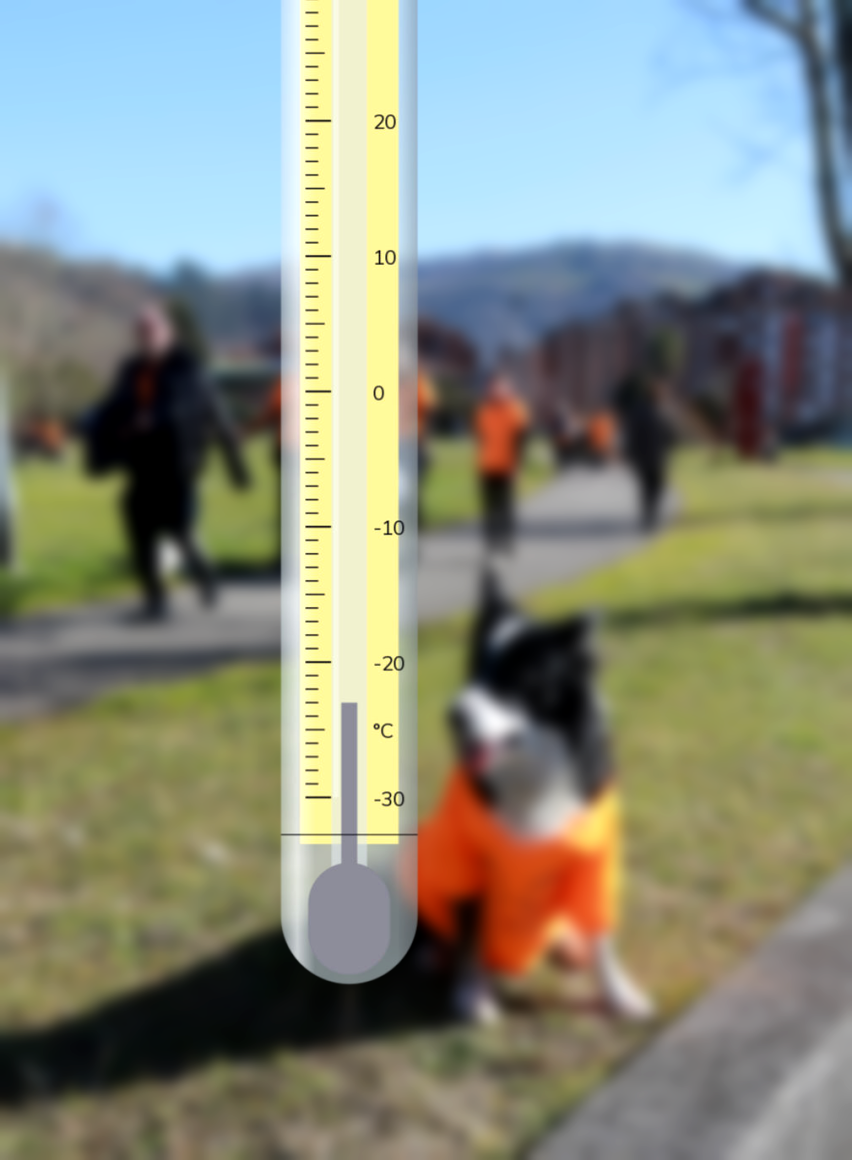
-23 °C
